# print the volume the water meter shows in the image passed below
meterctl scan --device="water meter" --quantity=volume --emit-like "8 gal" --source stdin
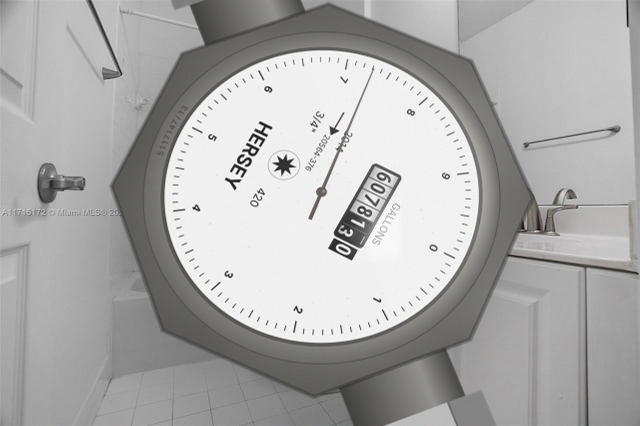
6078127.3 gal
